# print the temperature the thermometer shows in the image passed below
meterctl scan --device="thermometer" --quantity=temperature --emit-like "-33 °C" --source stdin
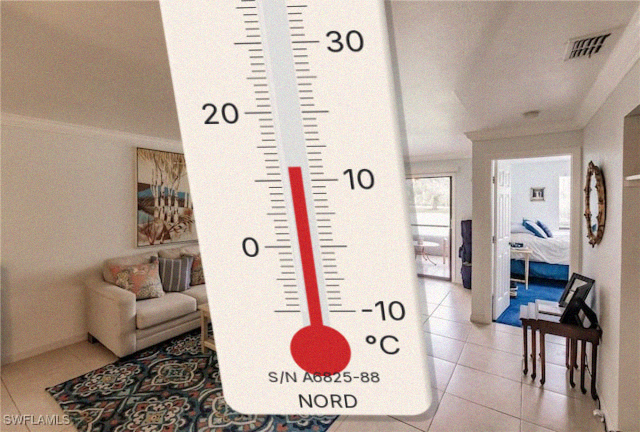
12 °C
